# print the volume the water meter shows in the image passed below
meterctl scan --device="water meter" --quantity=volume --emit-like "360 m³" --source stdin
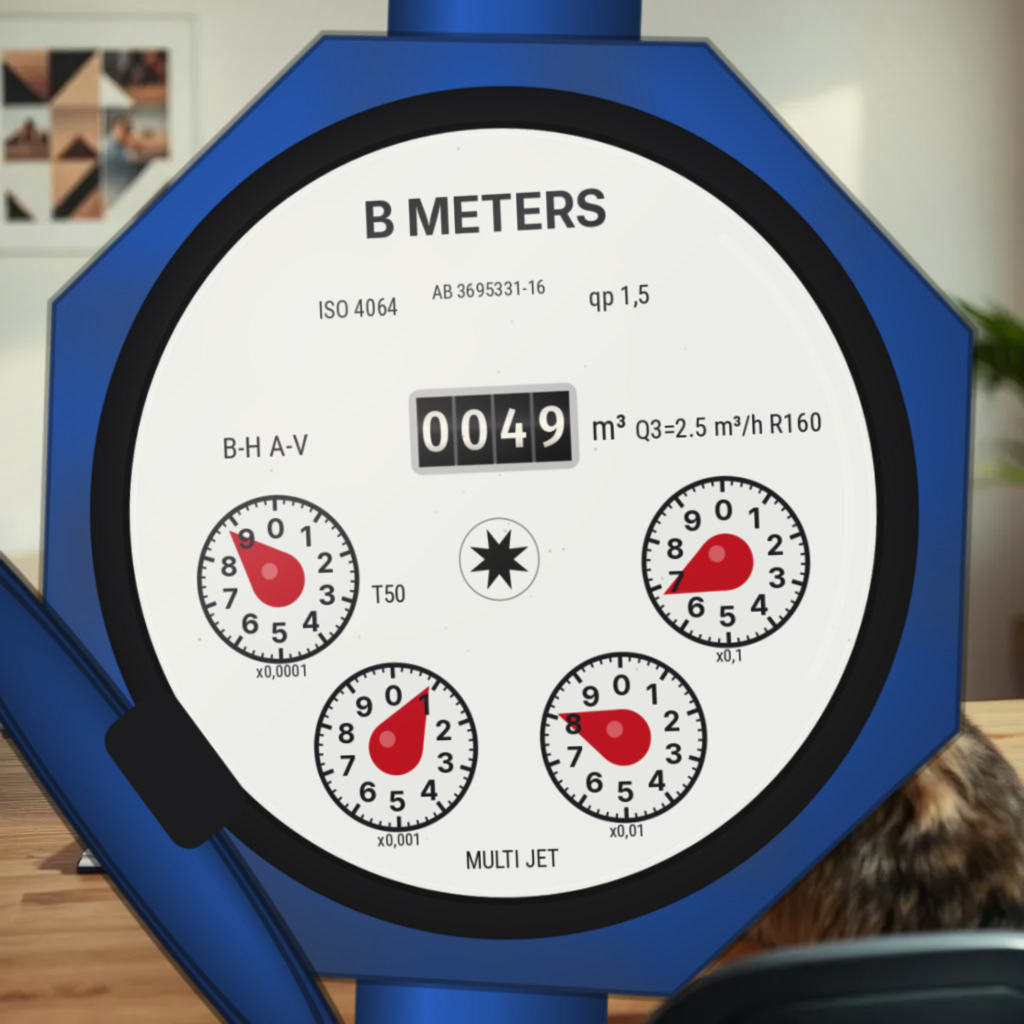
49.6808 m³
